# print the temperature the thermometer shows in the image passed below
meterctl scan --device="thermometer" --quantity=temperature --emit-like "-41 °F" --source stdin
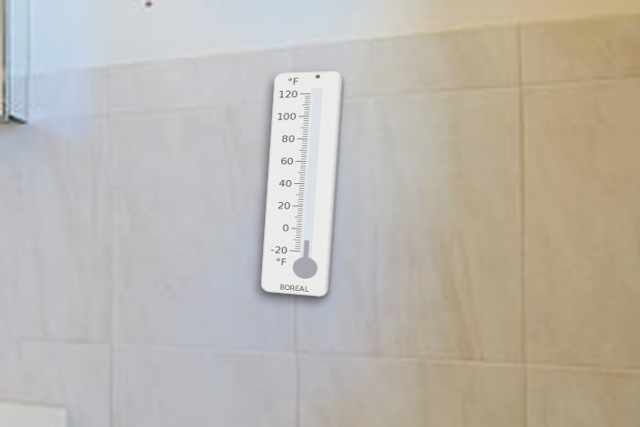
-10 °F
